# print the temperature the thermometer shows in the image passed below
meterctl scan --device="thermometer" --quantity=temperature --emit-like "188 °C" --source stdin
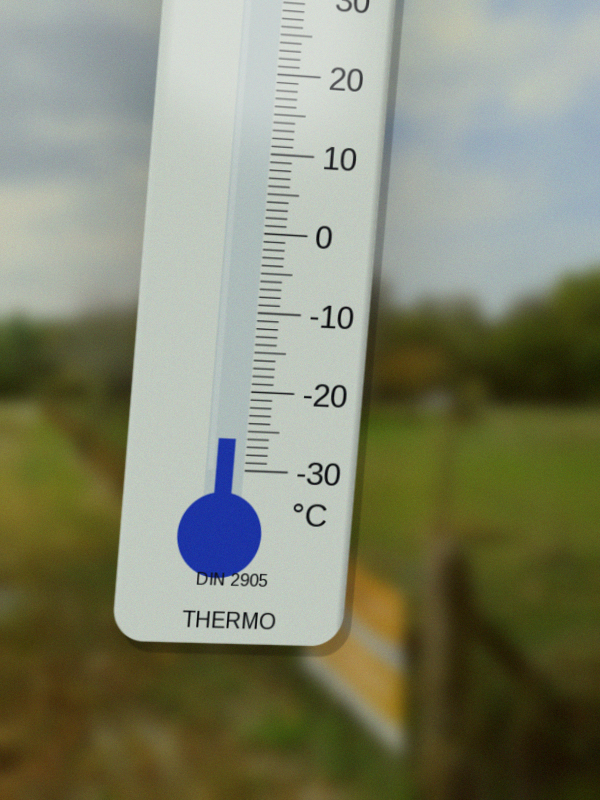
-26 °C
